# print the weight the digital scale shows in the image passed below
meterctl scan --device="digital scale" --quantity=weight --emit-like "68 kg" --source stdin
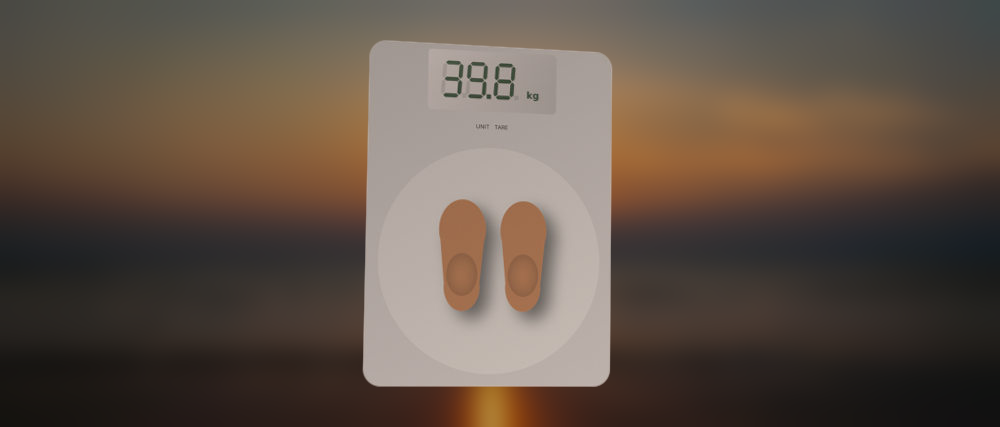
39.8 kg
